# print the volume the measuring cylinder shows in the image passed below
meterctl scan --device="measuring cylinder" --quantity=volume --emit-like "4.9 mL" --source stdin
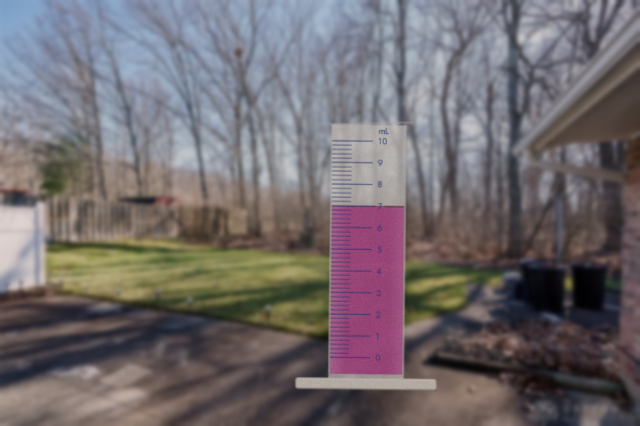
7 mL
